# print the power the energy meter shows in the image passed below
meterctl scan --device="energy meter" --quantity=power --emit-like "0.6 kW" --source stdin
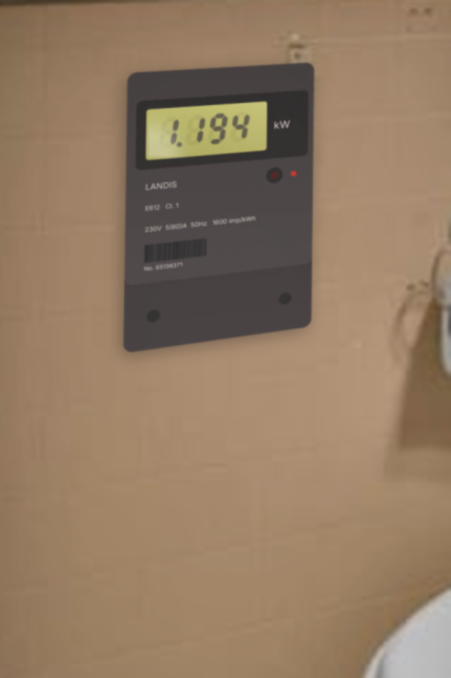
1.194 kW
